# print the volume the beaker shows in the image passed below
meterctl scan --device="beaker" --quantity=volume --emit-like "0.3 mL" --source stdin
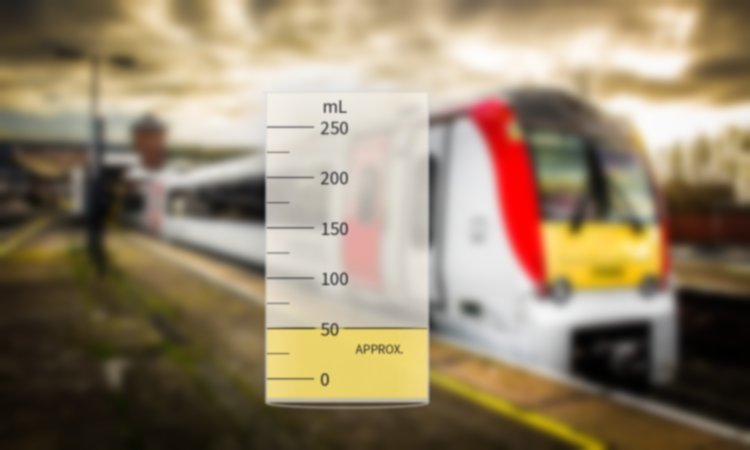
50 mL
